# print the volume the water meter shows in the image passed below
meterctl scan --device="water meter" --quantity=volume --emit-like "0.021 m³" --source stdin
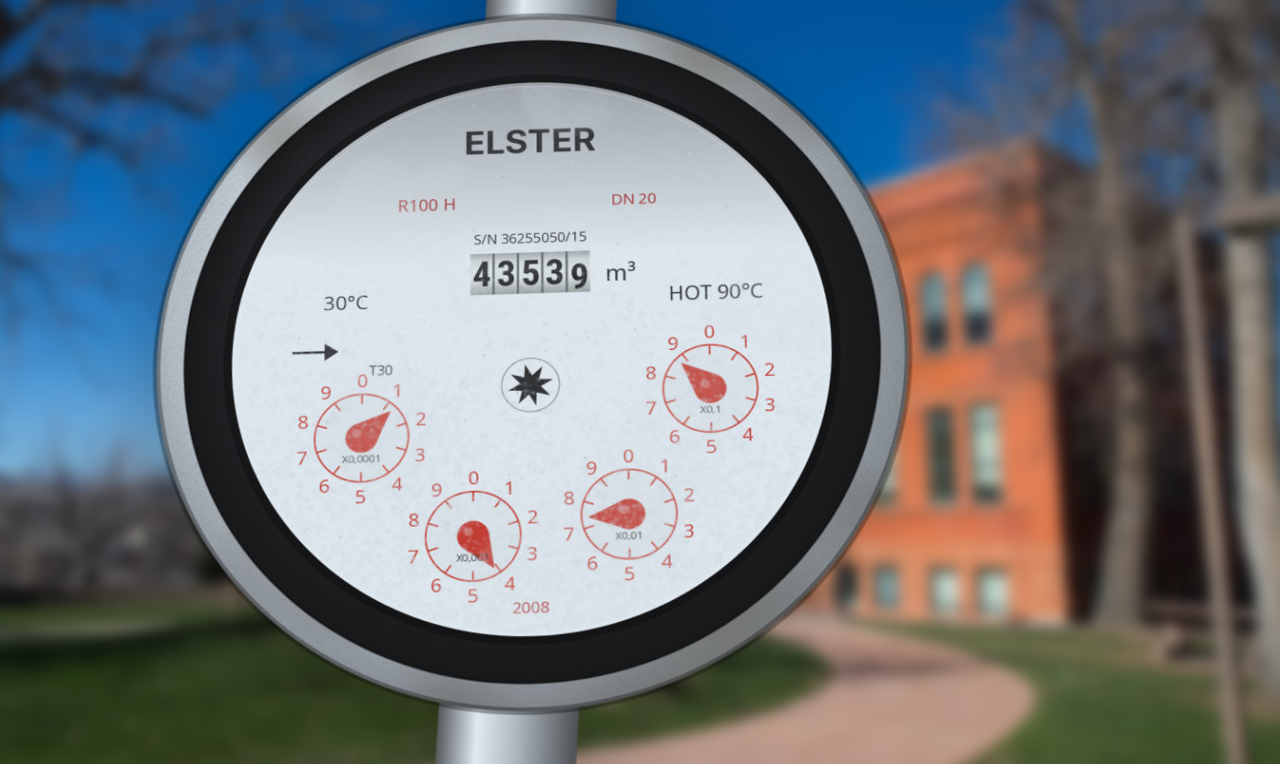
43538.8741 m³
